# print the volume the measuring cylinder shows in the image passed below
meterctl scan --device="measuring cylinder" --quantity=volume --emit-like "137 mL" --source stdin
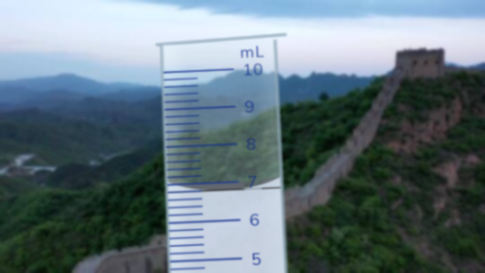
6.8 mL
